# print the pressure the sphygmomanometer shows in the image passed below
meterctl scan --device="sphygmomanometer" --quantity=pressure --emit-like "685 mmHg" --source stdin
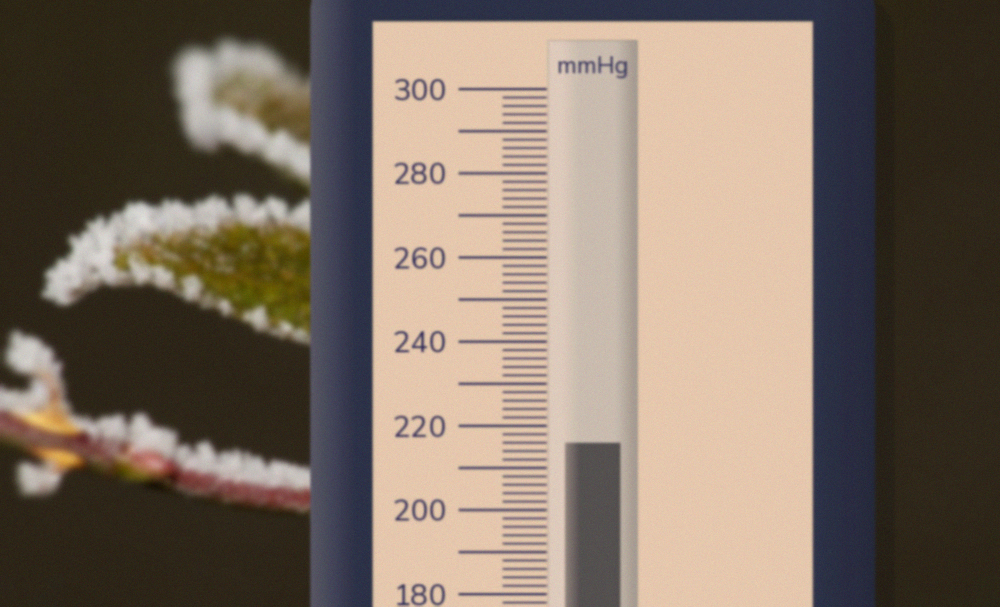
216 mmHg
